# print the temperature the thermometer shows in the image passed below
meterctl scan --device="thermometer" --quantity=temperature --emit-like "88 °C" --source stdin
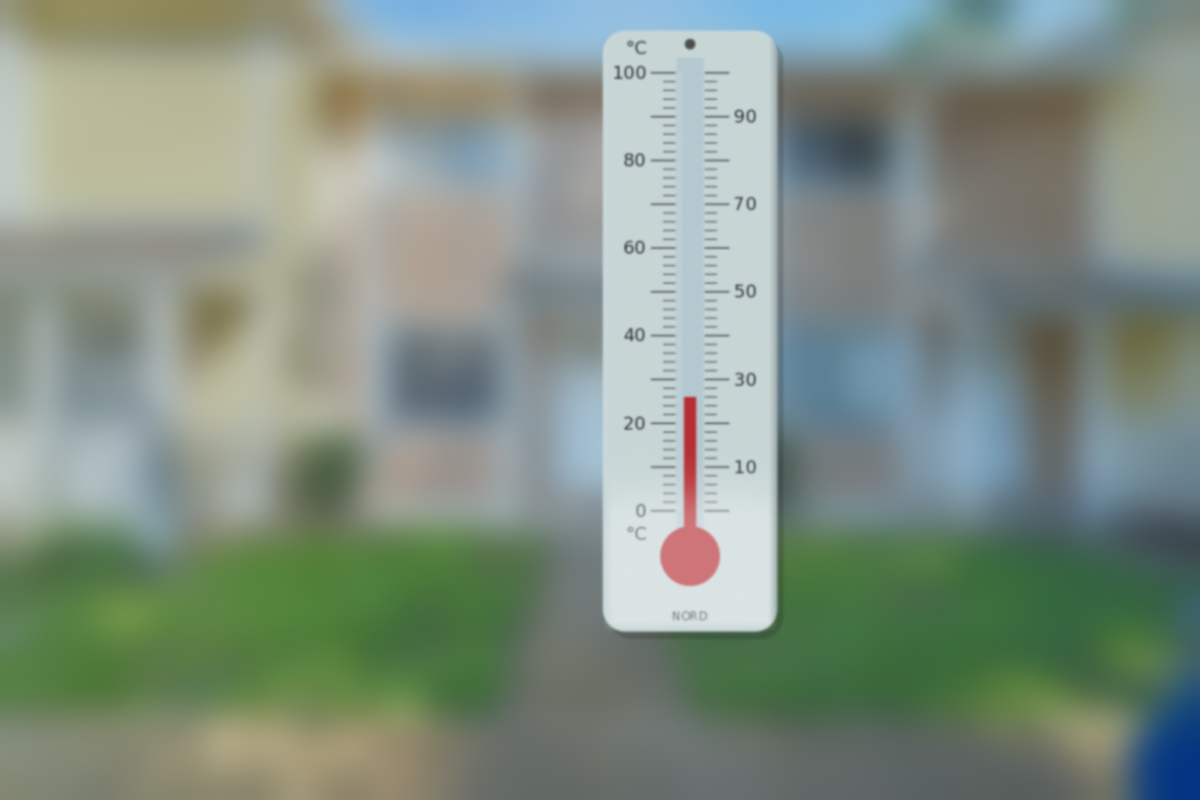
26 °C
